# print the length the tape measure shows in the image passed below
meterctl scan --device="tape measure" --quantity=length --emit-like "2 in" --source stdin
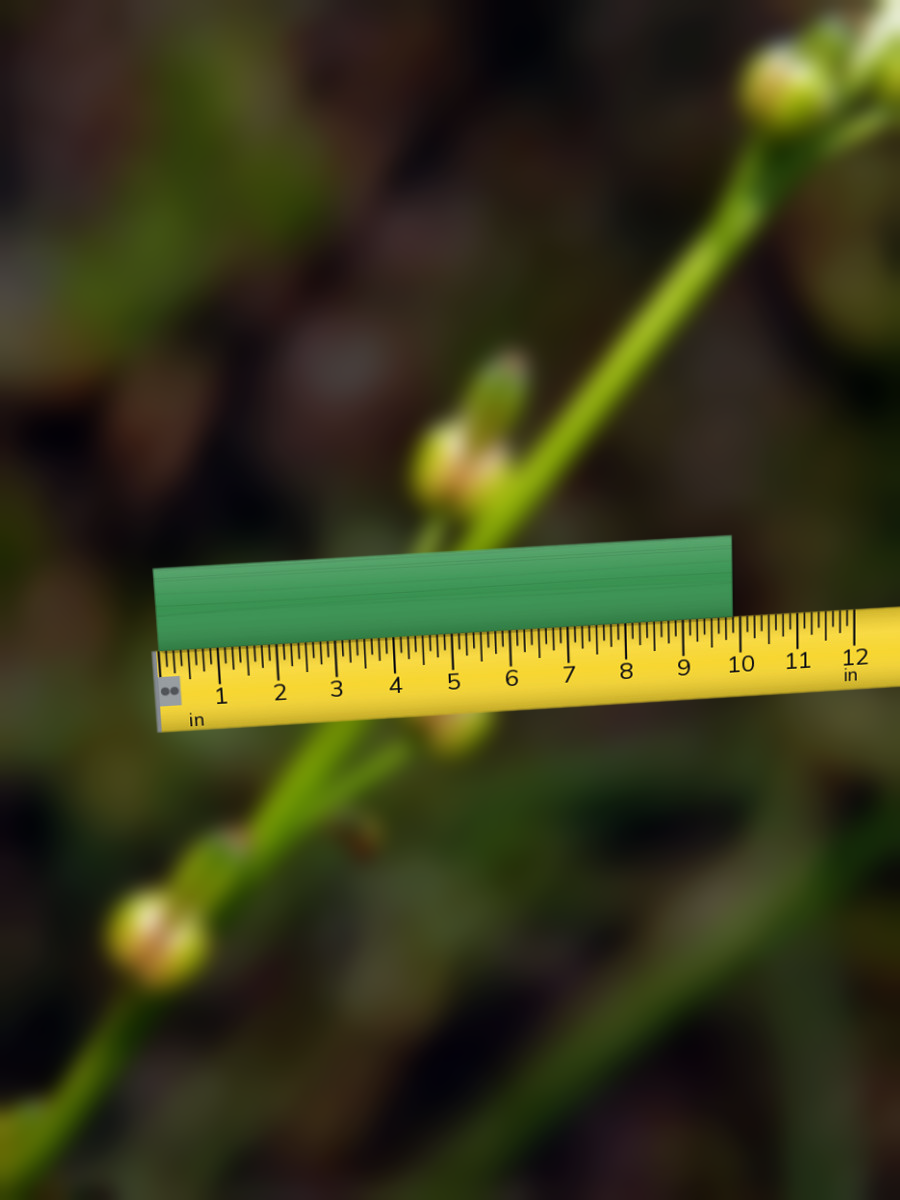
9.875 in
